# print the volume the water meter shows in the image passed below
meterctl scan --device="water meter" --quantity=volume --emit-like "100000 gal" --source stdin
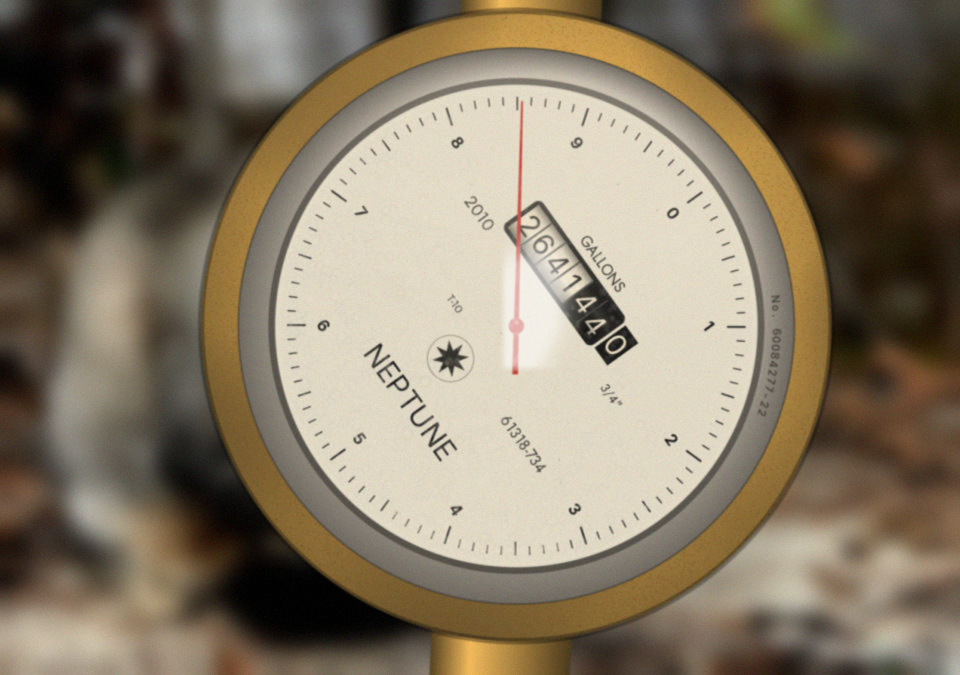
2641438.5 gal
